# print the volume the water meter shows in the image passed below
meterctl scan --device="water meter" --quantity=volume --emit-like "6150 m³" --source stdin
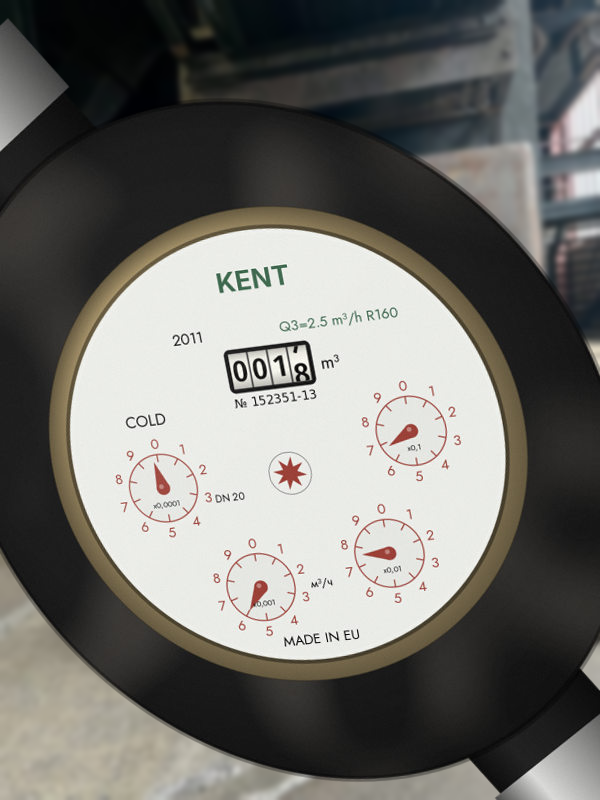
17.6759 m³
